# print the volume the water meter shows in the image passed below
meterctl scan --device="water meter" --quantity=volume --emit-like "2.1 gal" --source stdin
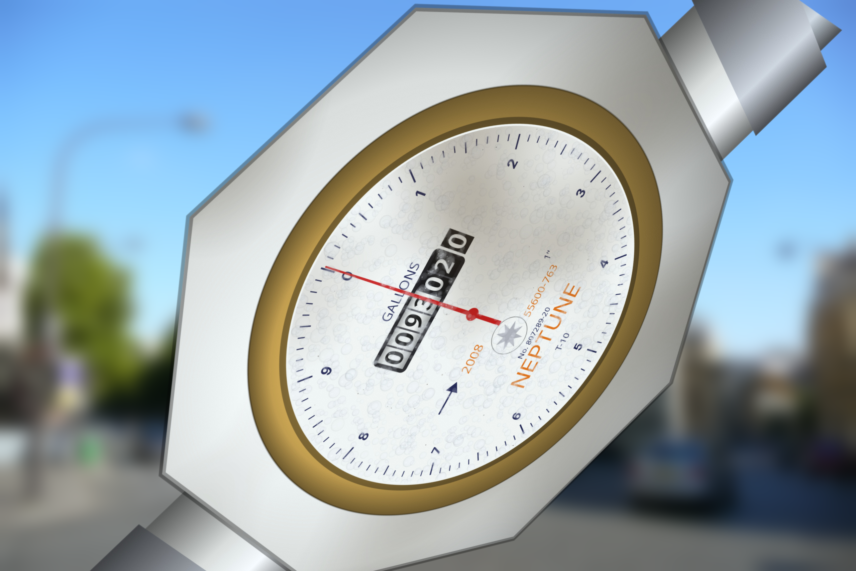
93020.0 gal
